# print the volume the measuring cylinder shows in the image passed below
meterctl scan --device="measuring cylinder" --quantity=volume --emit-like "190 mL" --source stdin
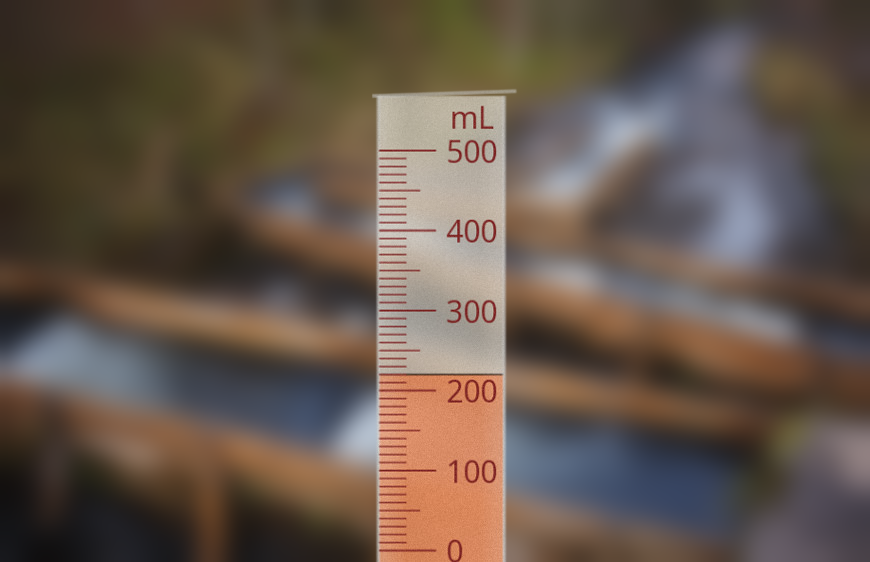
220 mL
